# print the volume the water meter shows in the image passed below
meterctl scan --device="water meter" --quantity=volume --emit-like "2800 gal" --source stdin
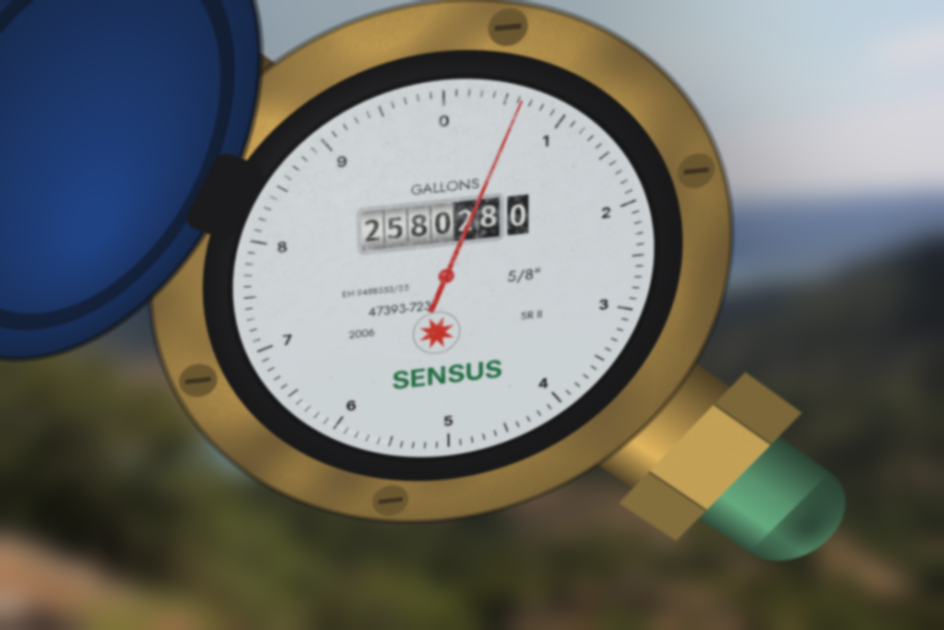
2580280.6 gal
